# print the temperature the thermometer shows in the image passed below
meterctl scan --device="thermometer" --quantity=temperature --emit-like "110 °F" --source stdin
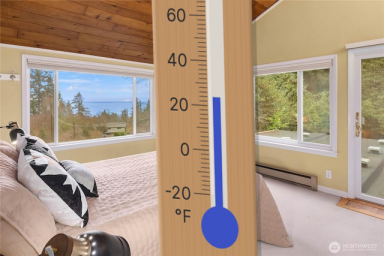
24 °F
